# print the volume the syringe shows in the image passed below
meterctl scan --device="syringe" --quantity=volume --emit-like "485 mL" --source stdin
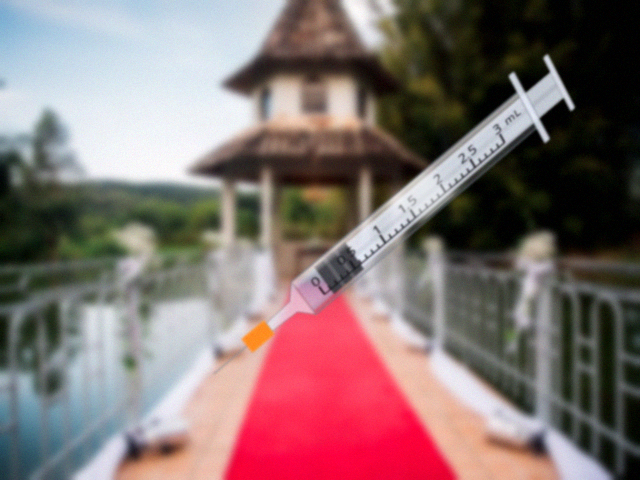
0.1 mL
